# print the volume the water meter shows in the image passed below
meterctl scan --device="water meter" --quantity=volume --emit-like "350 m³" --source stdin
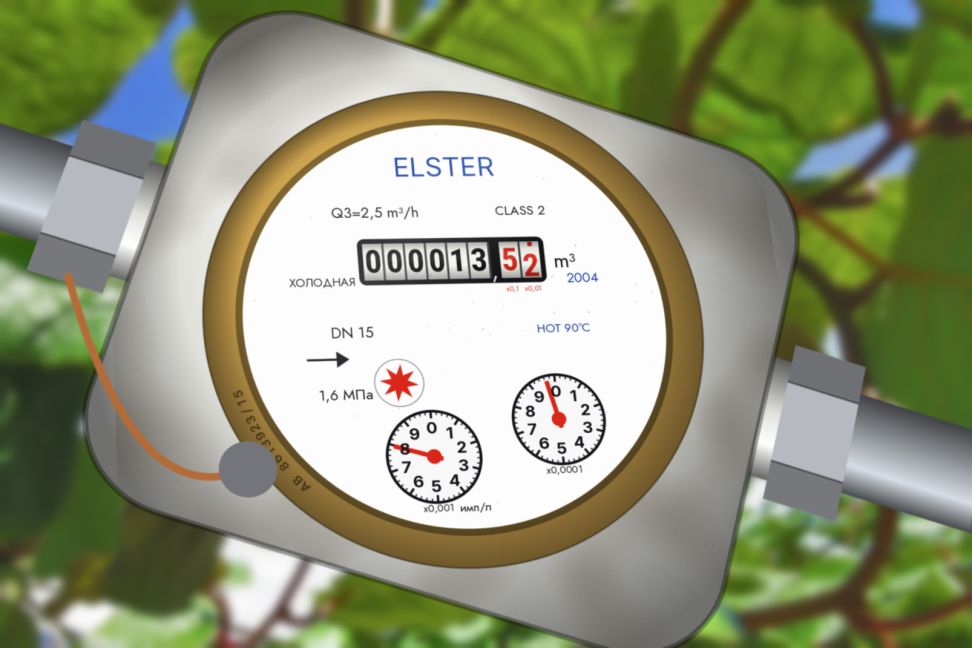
13.5179 m³
